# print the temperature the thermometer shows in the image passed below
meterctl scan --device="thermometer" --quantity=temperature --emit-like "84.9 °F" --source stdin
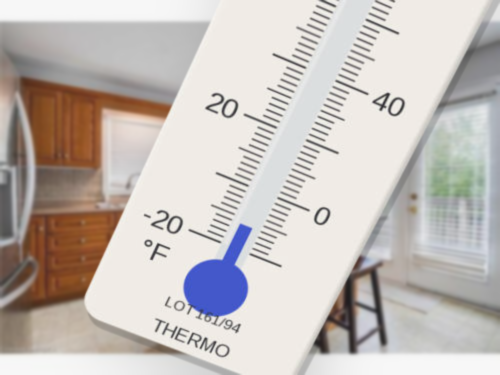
-12 °F
